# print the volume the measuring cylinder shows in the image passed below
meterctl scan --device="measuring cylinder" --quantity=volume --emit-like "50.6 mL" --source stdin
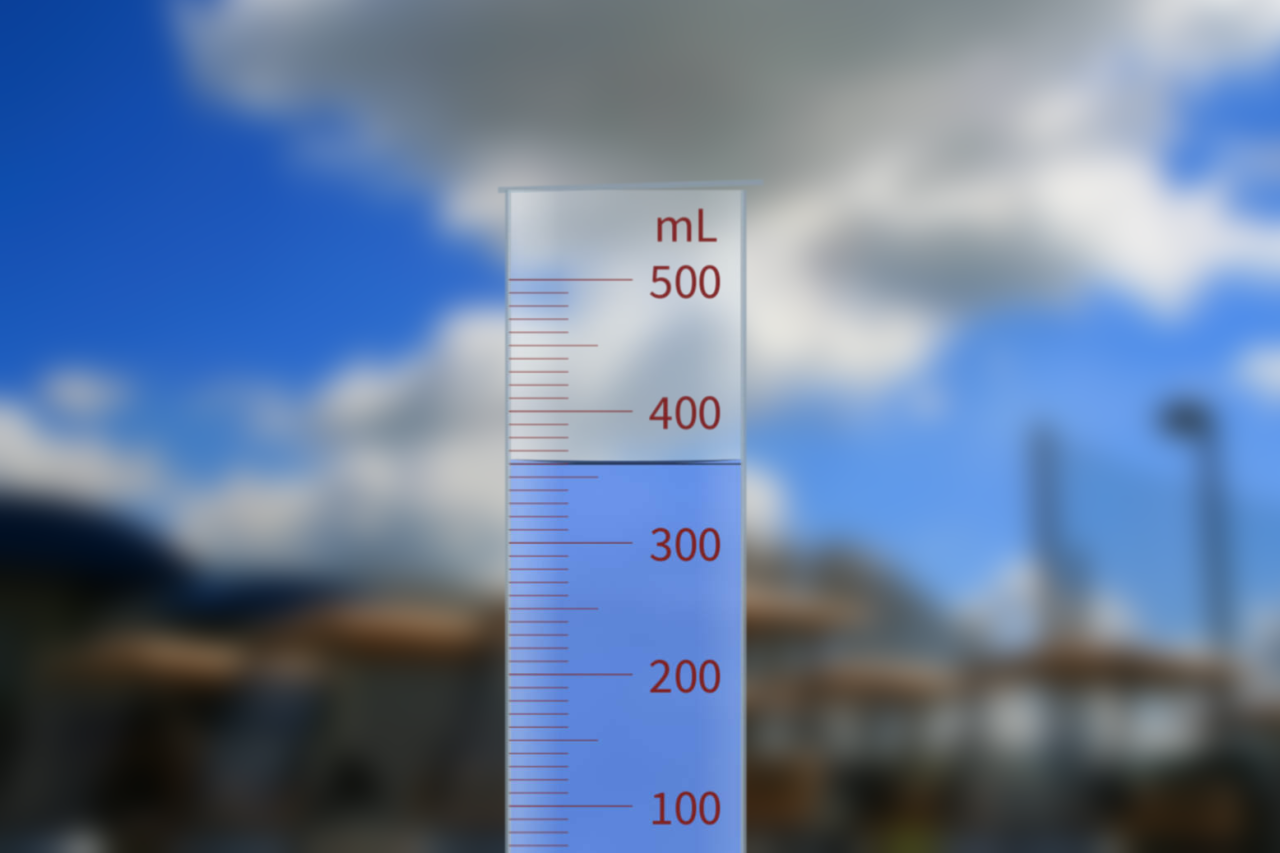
360 mL
